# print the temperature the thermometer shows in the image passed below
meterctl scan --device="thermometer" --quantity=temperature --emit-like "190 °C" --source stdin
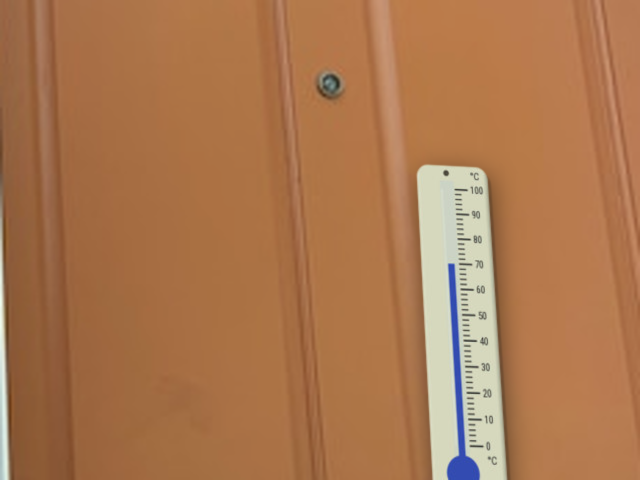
70 °C
